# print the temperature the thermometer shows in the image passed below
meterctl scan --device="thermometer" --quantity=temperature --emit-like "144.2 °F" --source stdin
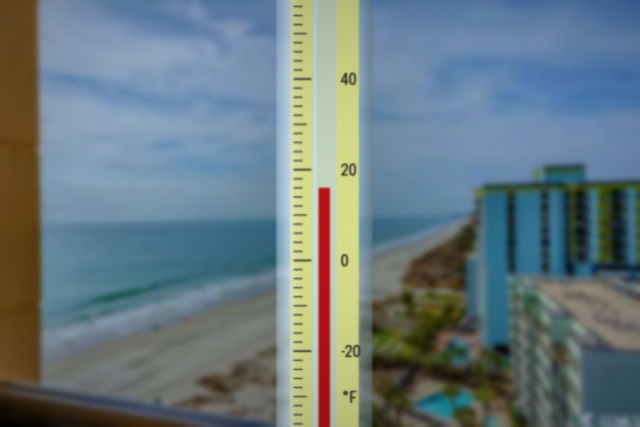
16 °F
